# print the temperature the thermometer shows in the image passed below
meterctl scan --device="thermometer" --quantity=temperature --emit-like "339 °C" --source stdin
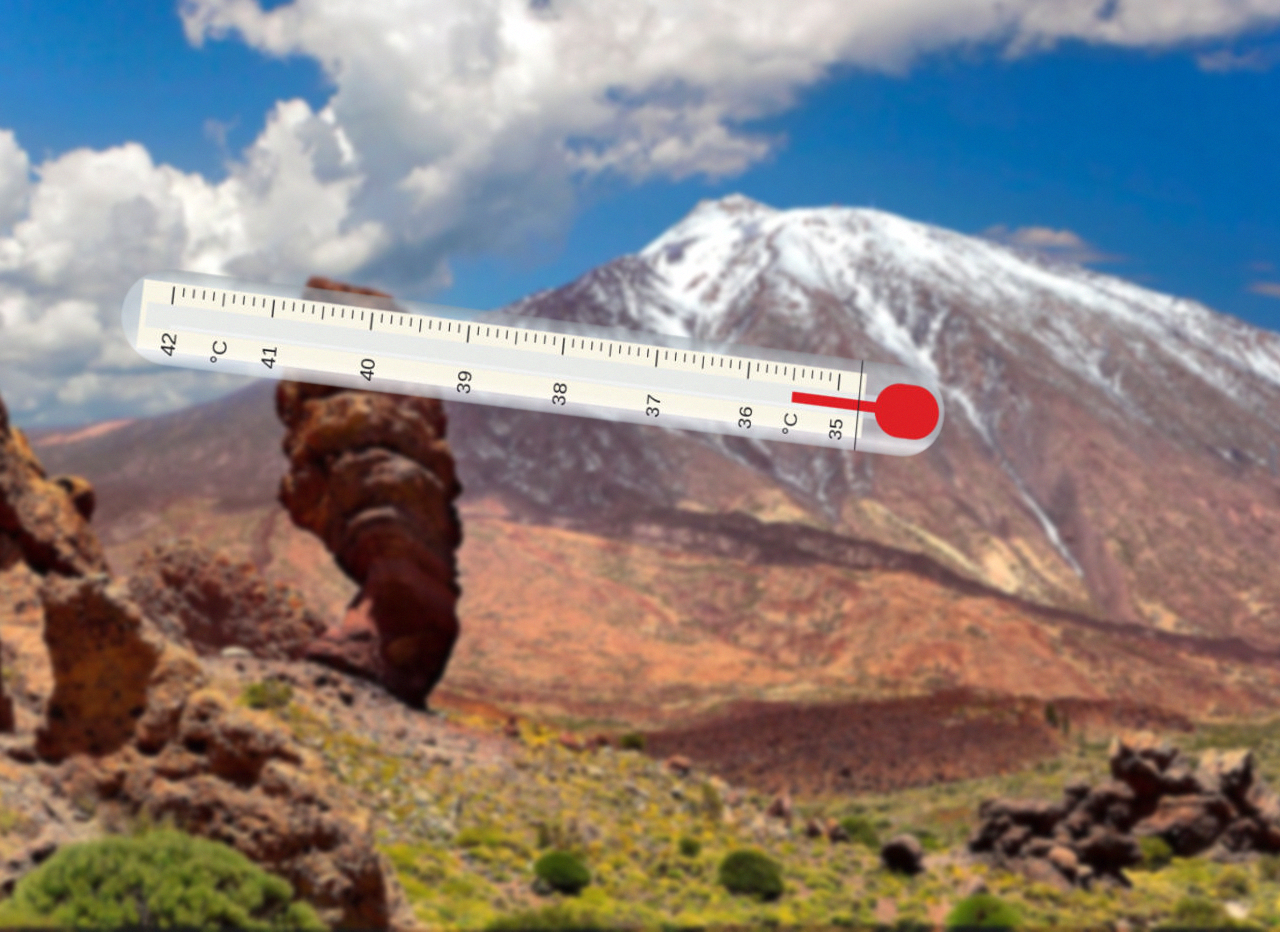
35.5 °C
